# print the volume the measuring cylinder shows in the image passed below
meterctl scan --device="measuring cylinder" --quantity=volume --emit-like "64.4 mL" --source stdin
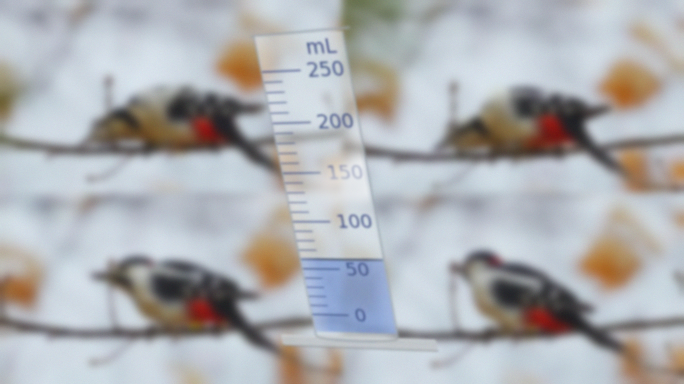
60 mL
